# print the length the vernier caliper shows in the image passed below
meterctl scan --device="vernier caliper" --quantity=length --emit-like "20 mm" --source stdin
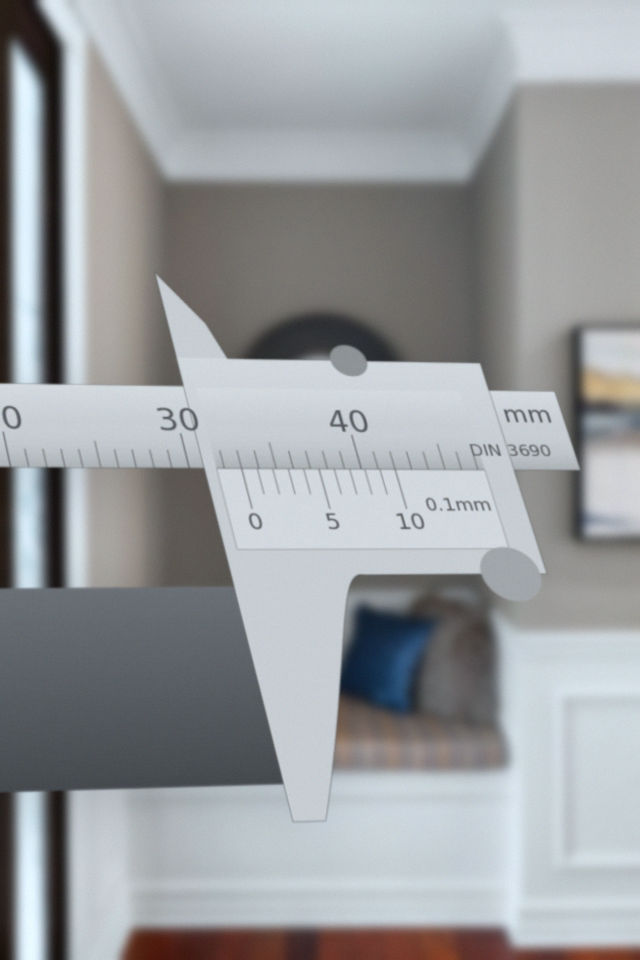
33.0 mm
